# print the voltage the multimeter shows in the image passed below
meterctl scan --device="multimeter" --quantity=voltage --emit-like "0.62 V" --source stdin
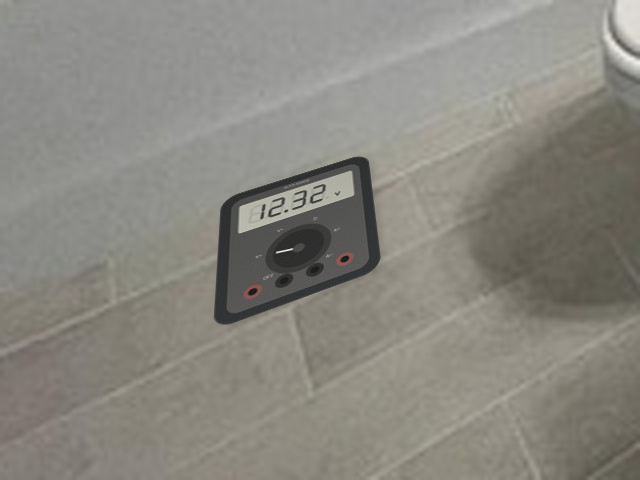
12.32 V
